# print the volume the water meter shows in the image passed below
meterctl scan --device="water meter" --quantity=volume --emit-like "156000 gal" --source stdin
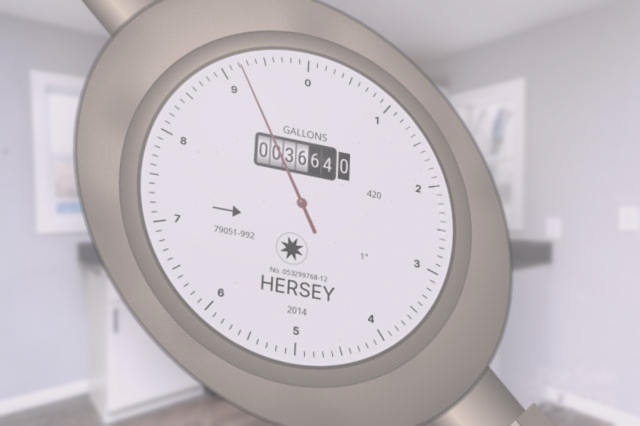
36639.2 gal
